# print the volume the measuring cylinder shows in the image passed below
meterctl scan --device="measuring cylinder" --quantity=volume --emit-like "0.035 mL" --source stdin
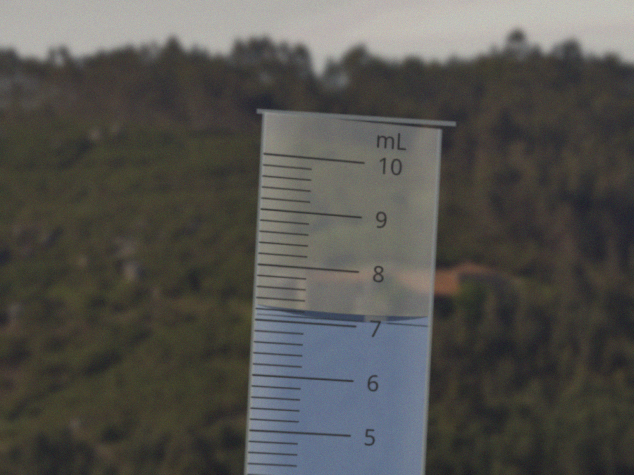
7.1 mL
